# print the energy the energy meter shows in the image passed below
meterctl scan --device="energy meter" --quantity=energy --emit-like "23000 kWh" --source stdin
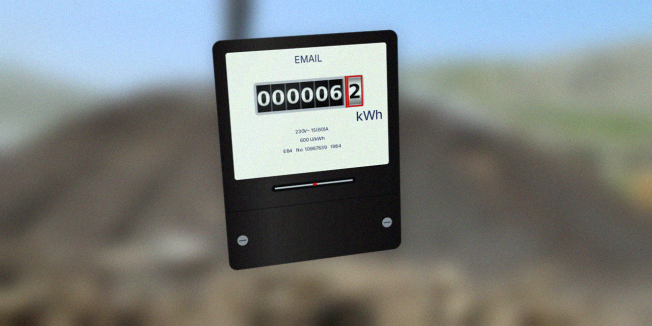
6.2 kWh
